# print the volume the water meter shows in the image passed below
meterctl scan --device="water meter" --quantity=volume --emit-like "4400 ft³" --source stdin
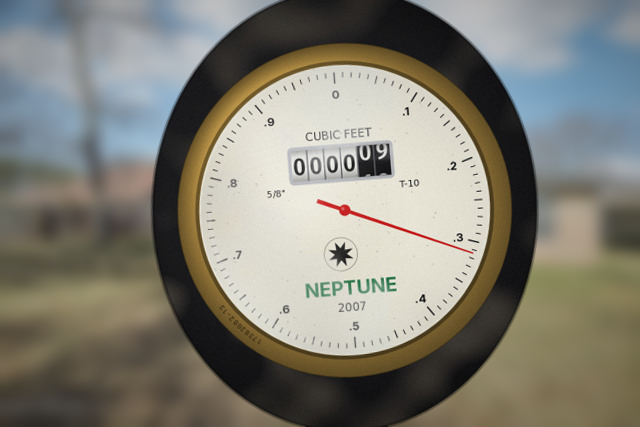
9.31 ft³
